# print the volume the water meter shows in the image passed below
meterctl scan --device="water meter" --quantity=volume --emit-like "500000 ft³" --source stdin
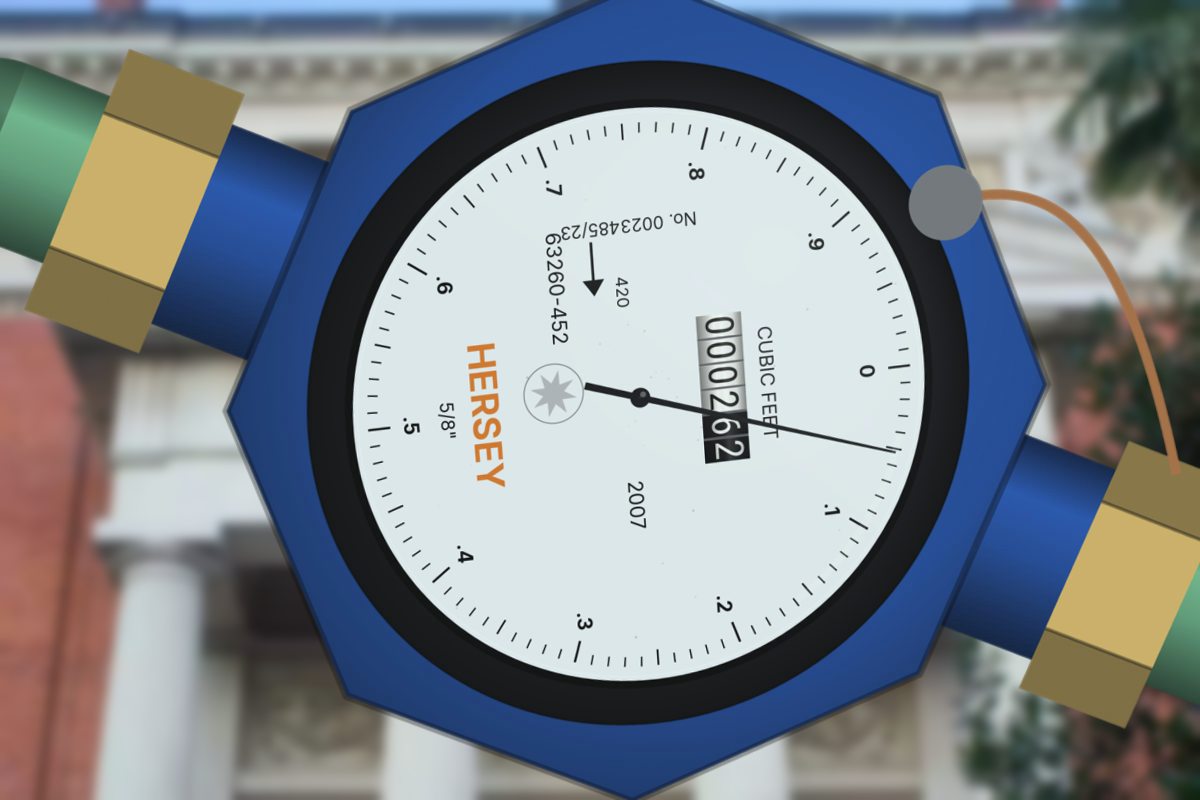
262.05 ft³
